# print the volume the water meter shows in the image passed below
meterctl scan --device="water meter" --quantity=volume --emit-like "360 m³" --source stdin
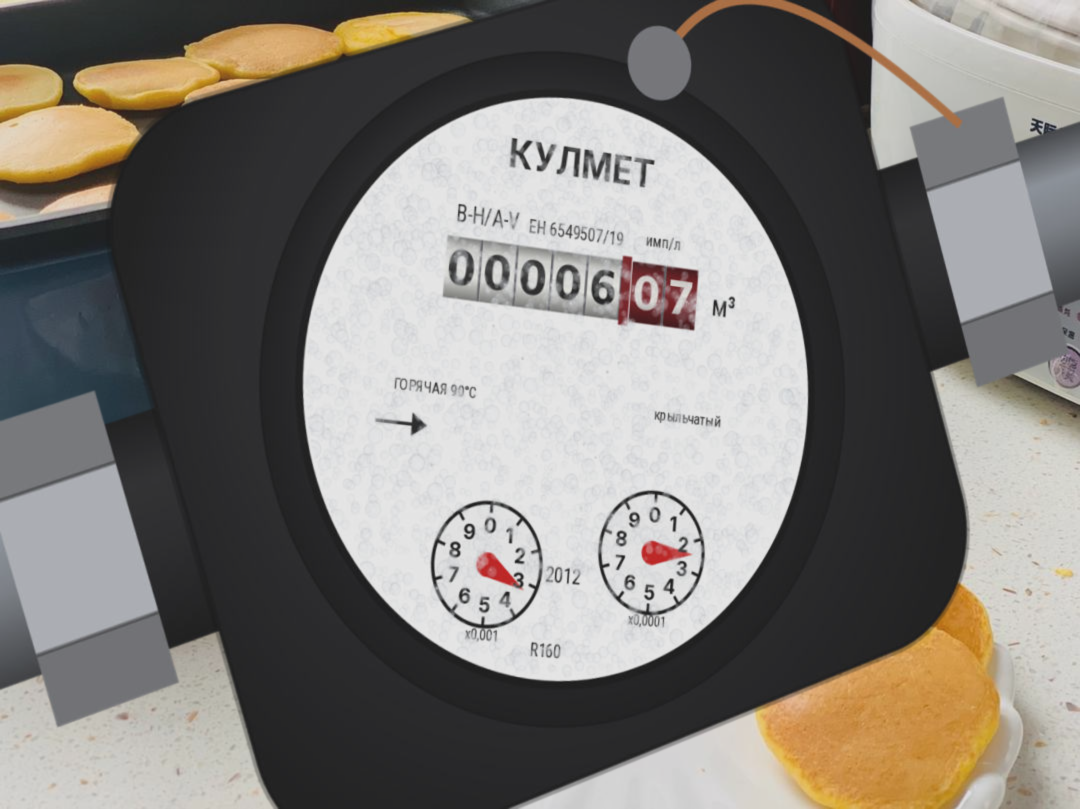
6.0732 m³
